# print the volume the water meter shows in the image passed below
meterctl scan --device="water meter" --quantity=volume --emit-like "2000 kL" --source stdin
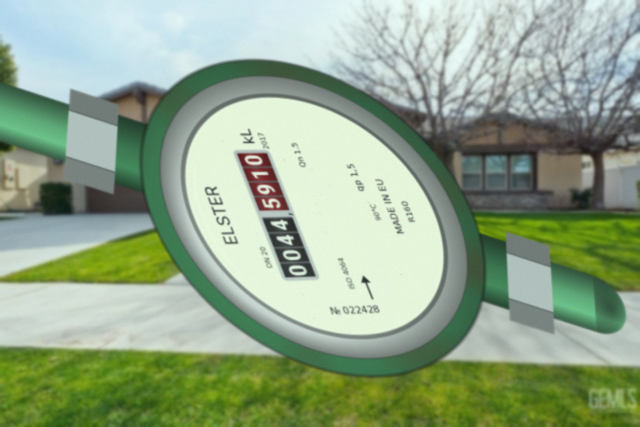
44.5910 kL
